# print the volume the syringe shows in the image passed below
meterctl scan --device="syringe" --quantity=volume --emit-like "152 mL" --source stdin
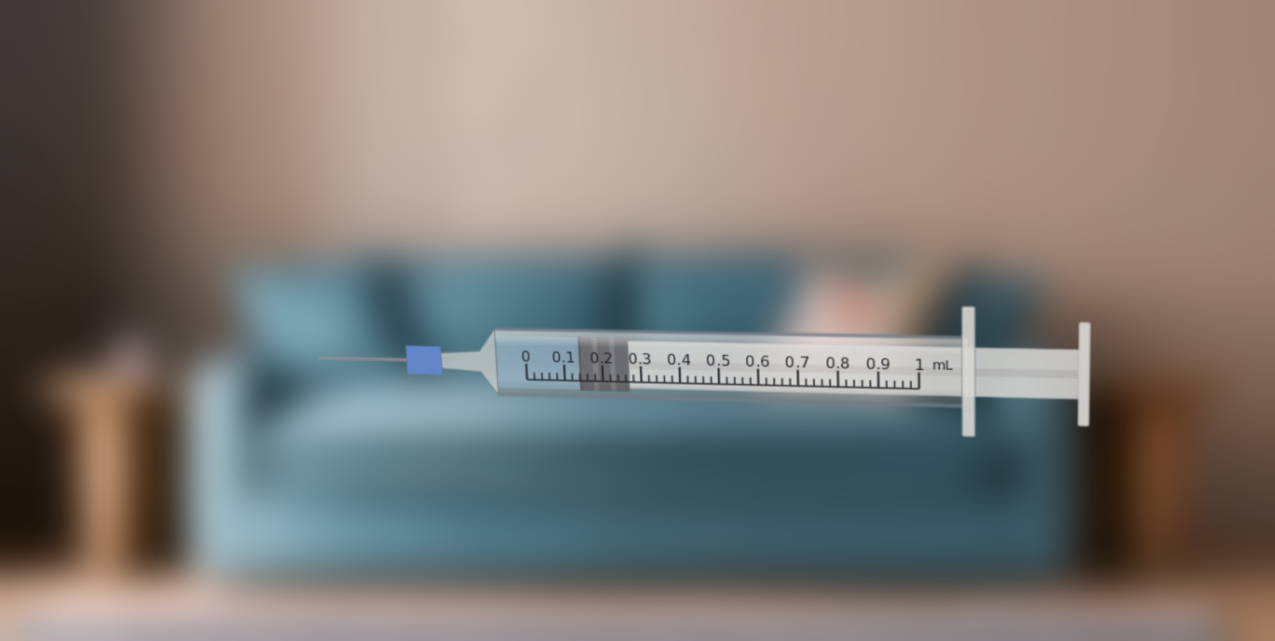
0.14 mL
